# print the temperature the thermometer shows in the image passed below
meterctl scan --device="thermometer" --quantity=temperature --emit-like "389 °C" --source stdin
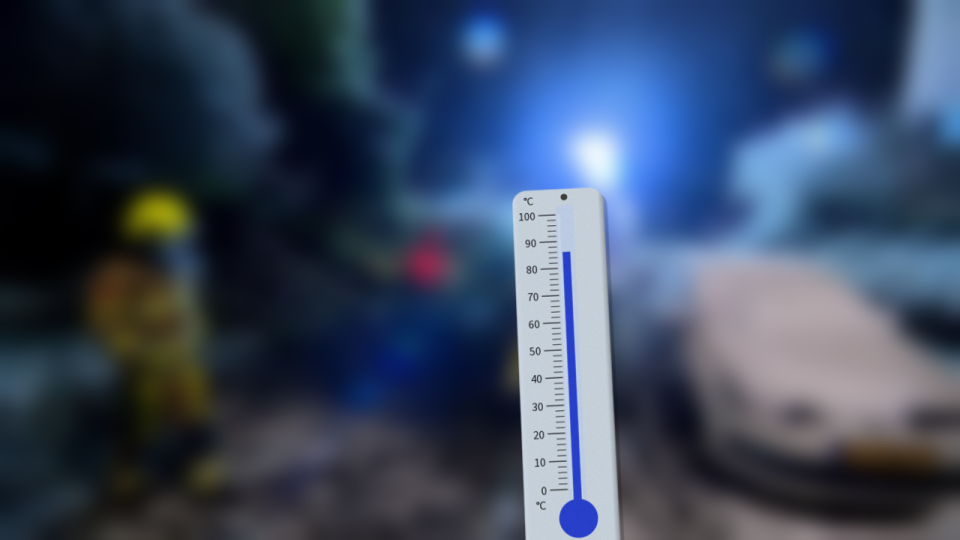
86 °C
